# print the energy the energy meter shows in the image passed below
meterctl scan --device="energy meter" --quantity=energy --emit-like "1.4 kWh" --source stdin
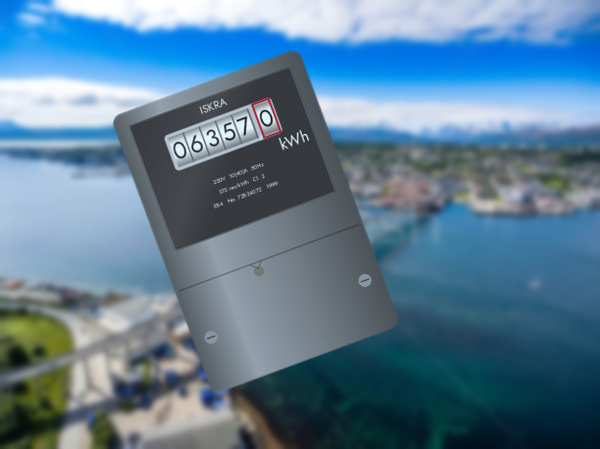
6357.0 kWh
